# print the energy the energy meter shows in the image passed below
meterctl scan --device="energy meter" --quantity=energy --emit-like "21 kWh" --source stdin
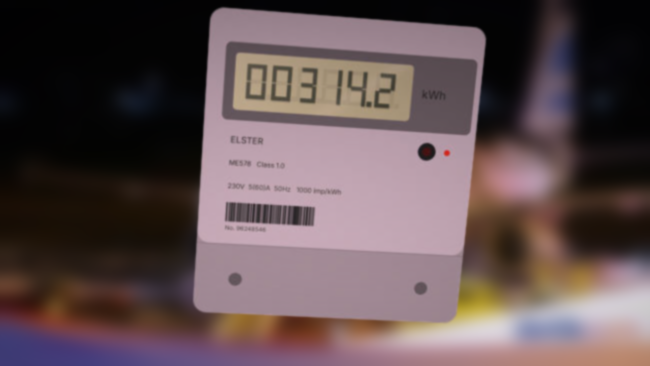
314.2 kWh
